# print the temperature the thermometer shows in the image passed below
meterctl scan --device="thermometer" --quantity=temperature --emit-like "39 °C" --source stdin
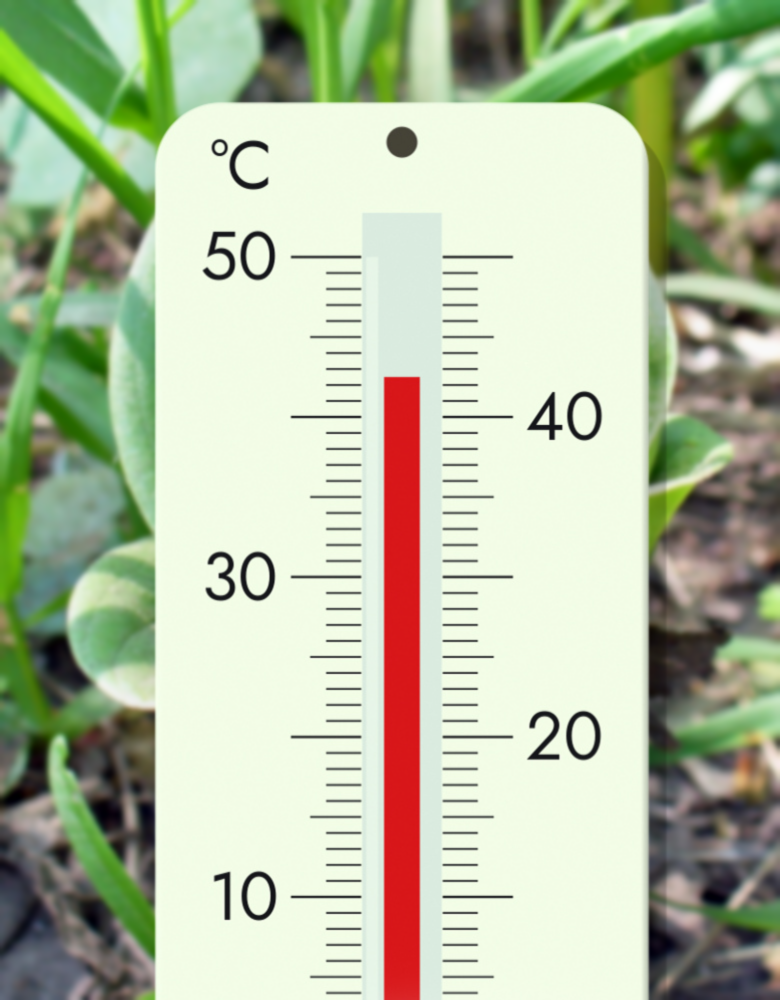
42.5 °C
